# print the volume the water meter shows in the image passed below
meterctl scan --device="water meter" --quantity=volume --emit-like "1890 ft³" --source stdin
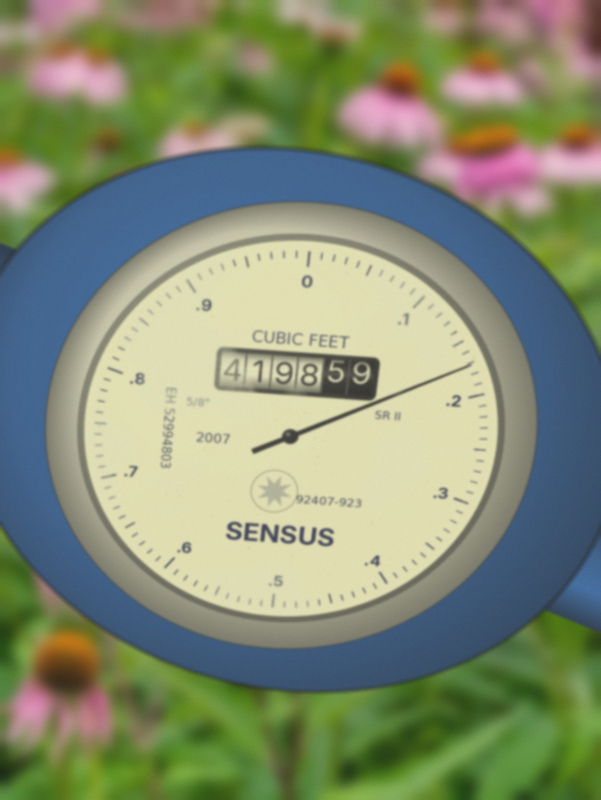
419859.17 ft³
